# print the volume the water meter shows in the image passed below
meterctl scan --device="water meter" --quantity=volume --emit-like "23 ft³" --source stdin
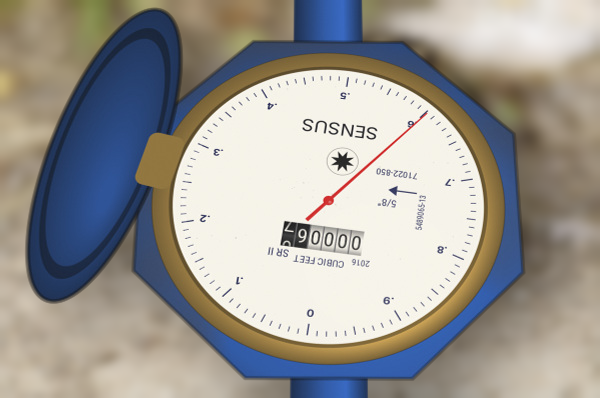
66.60 ft³
